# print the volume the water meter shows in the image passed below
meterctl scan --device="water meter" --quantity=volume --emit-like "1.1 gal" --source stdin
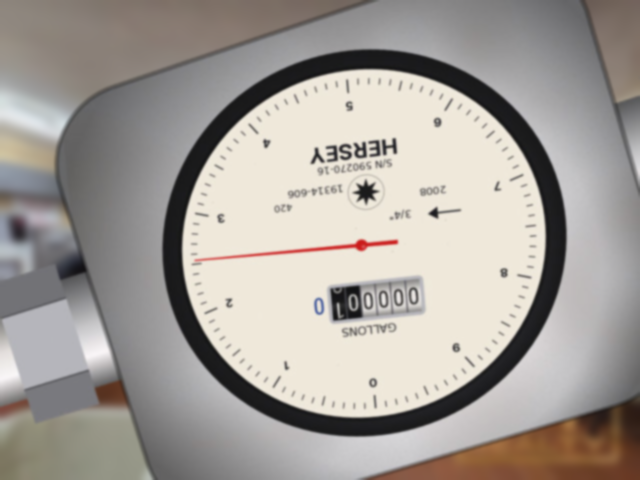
12.5 gal
